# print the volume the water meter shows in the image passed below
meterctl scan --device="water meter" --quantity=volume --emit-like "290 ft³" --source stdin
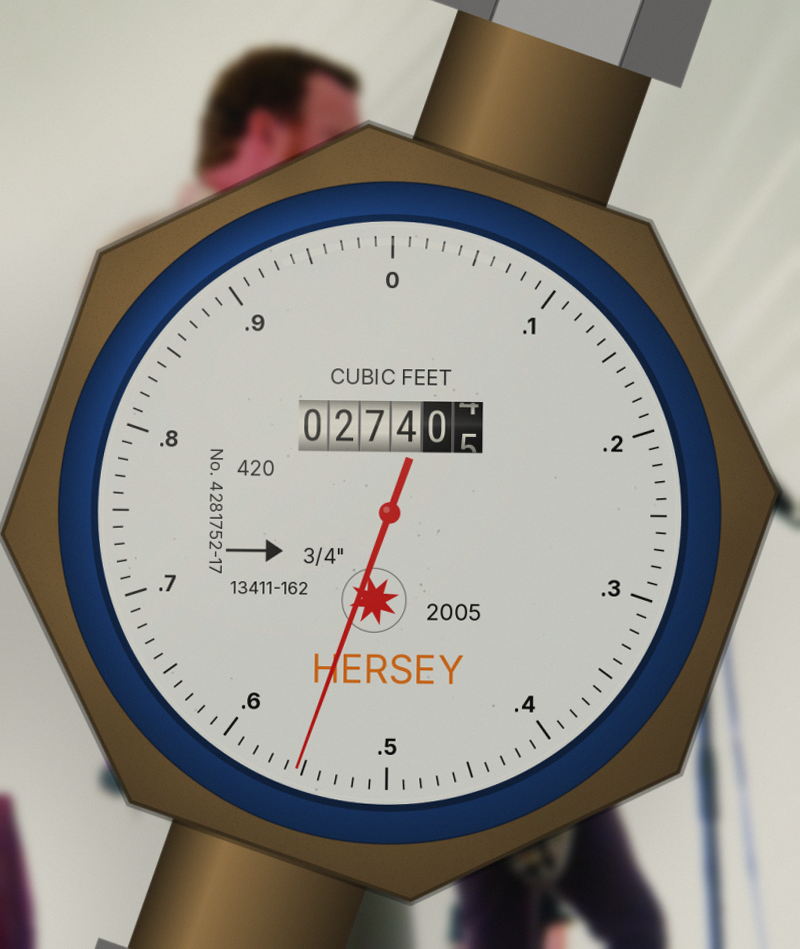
27404.55 ft³
